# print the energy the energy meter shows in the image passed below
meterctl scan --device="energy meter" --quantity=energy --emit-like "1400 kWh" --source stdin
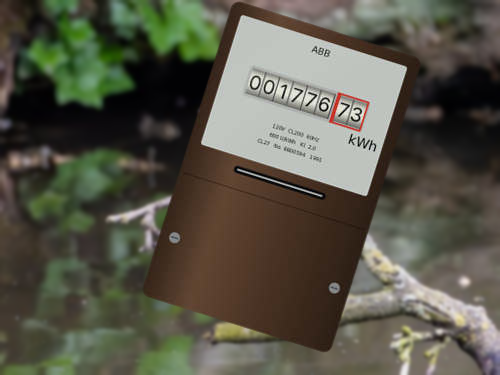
1776.73 kWh
